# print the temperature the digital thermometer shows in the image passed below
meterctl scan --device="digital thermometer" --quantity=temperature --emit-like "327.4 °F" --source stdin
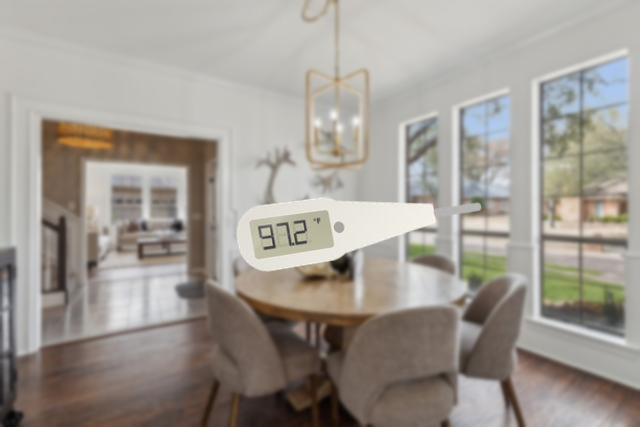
97.2 °F
